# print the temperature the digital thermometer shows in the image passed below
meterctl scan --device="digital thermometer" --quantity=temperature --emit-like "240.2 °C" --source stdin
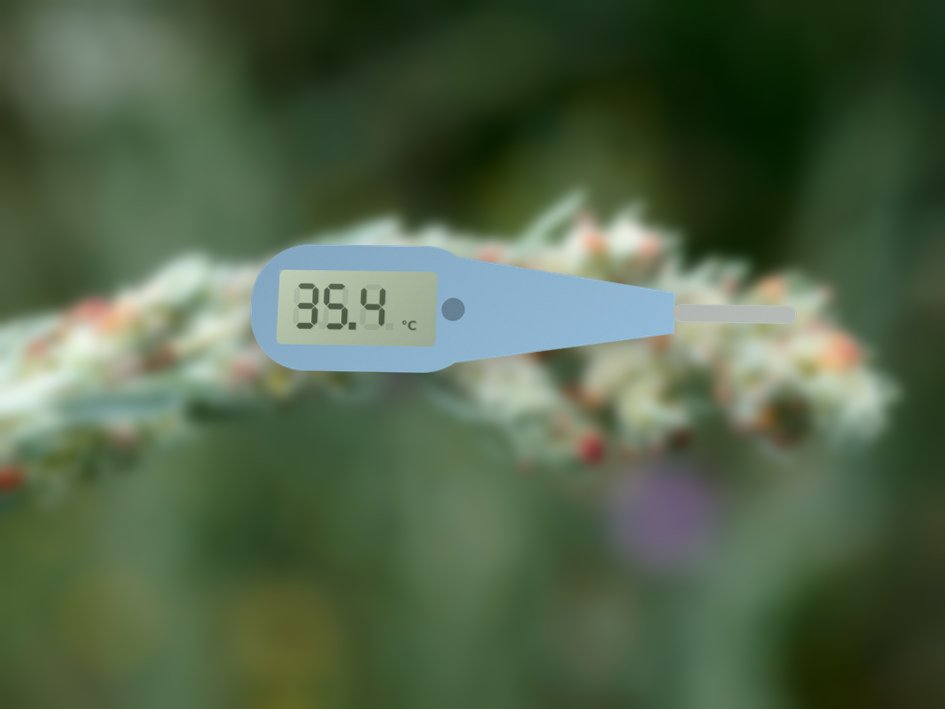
35.4 °C
